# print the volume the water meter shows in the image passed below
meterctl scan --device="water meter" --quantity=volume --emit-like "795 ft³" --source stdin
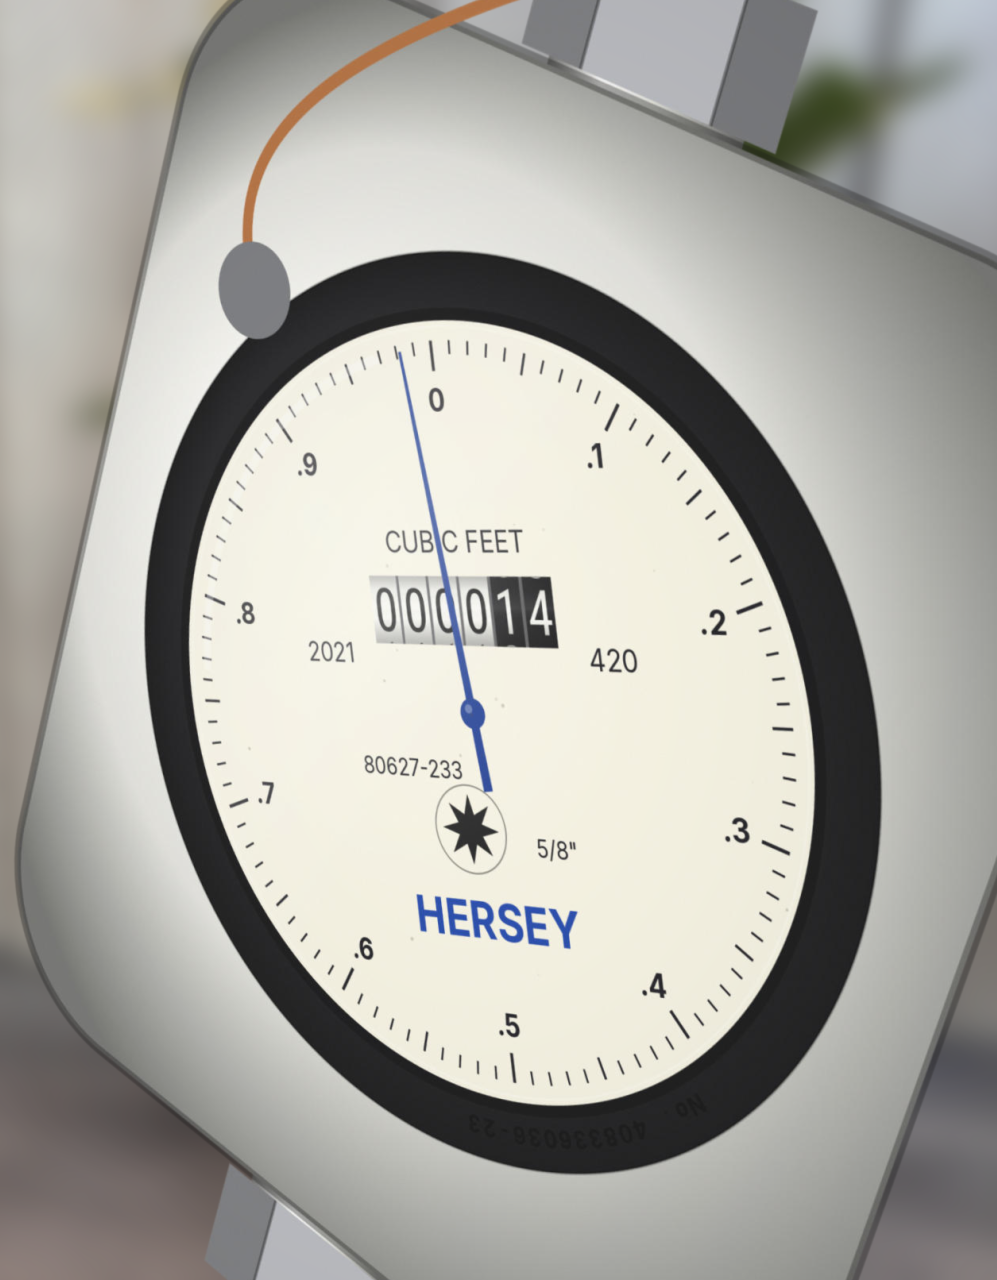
13.98 ft³
